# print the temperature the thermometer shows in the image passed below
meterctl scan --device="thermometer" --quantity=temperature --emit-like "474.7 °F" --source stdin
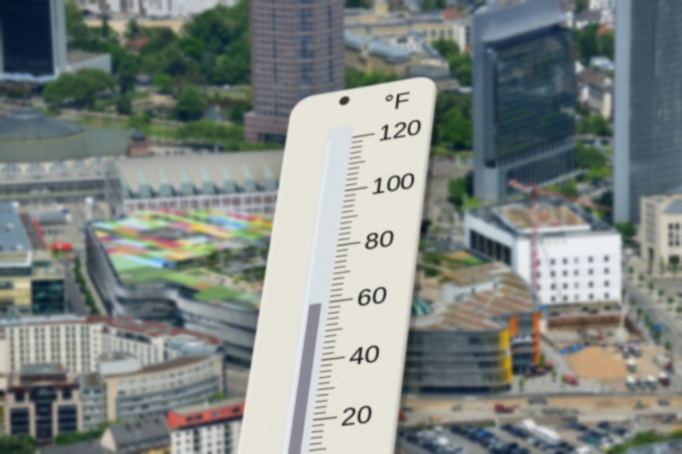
60 °F
